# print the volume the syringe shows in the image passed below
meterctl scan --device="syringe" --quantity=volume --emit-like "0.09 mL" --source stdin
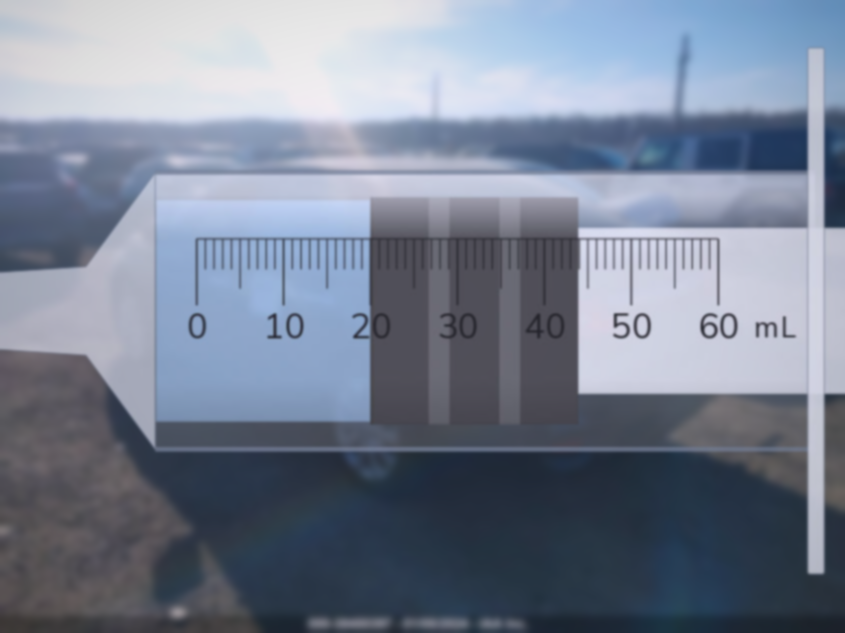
20 mL
